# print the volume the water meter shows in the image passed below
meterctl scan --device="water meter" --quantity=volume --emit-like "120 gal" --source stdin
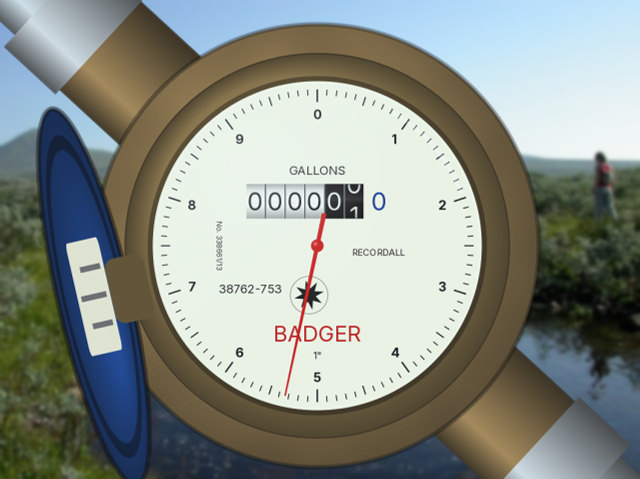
5.3 gal
